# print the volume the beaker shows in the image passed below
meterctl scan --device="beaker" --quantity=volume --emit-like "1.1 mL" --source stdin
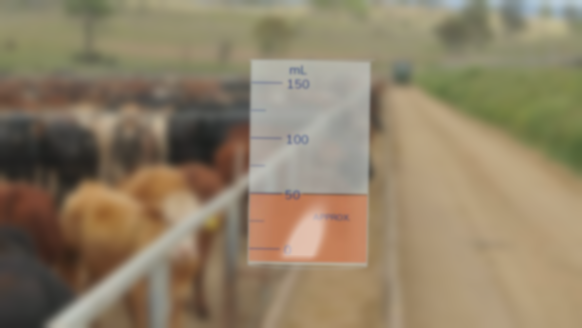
50 mL
